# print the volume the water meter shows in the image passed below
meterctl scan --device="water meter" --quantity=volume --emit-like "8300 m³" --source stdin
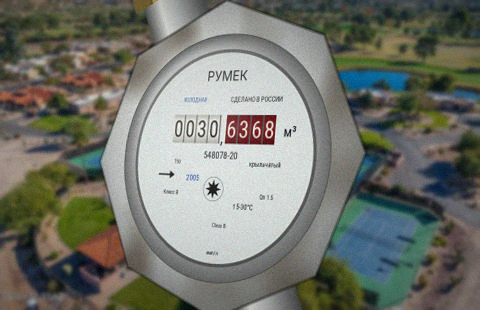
30.6368 m³
